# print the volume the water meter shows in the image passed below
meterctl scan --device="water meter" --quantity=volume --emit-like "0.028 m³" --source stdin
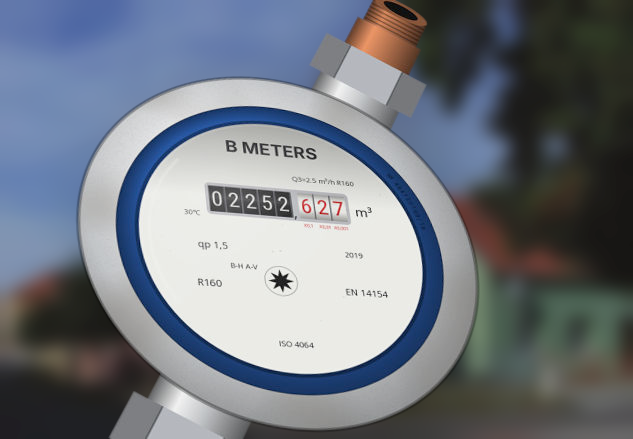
2252.627 m³
